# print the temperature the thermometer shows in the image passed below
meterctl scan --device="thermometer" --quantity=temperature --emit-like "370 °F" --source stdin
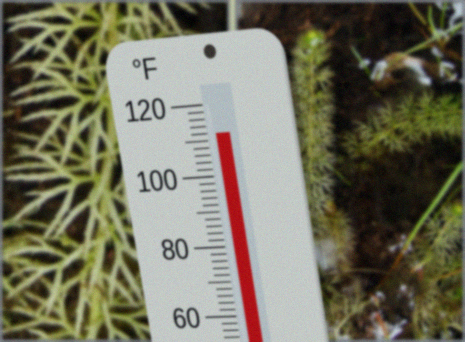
112 °F
